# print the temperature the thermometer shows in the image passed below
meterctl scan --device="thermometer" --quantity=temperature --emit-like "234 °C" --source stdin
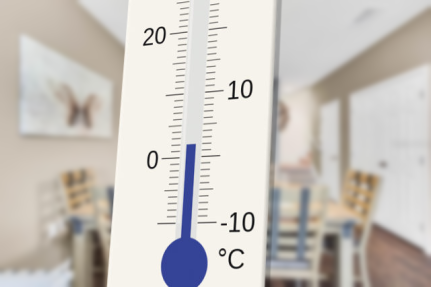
2 °C
